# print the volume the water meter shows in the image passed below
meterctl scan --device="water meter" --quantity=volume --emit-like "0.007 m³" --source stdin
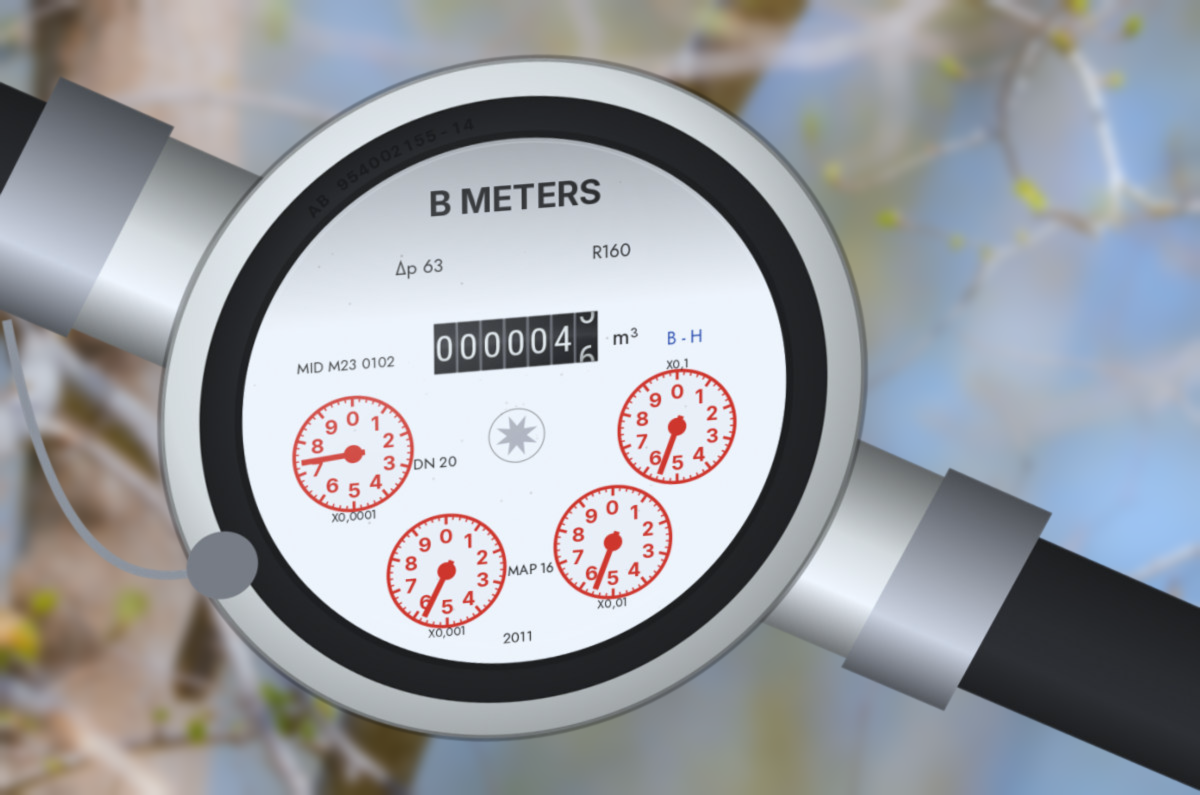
45.5557 m³
